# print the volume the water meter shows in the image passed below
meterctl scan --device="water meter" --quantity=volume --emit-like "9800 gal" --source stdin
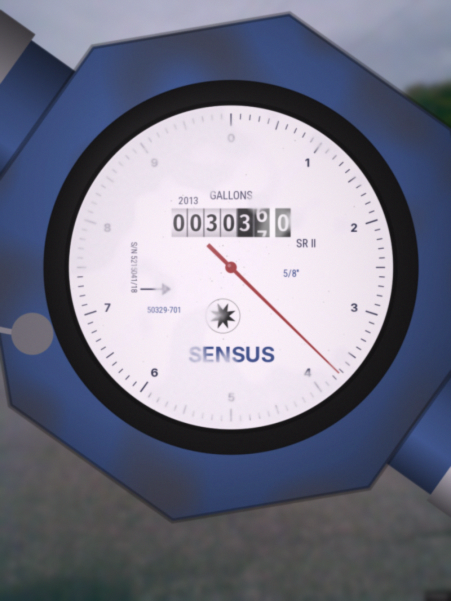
30363.7 gal
